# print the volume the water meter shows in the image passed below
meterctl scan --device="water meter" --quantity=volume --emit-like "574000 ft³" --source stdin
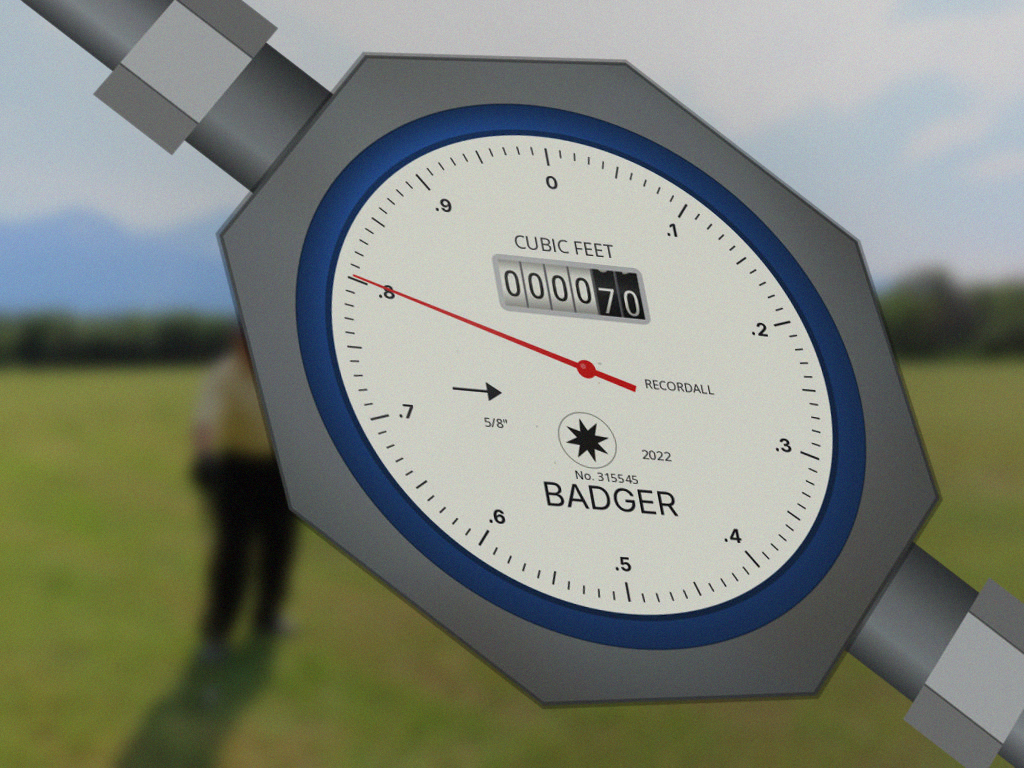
69.80 ft³
